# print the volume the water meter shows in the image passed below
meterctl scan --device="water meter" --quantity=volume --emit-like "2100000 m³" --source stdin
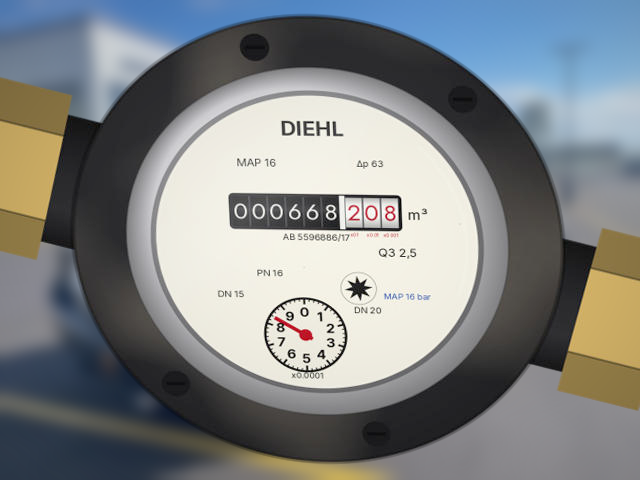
668.2088 m³
